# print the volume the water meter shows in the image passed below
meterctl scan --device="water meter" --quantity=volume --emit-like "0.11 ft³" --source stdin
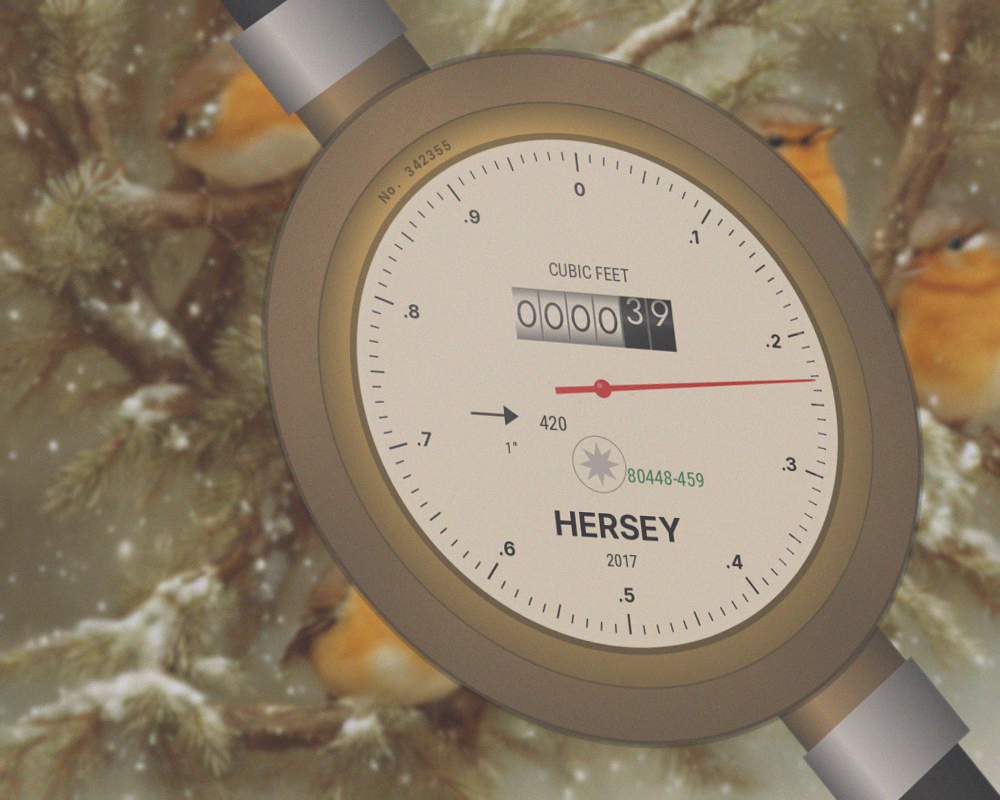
39.23 ft³
